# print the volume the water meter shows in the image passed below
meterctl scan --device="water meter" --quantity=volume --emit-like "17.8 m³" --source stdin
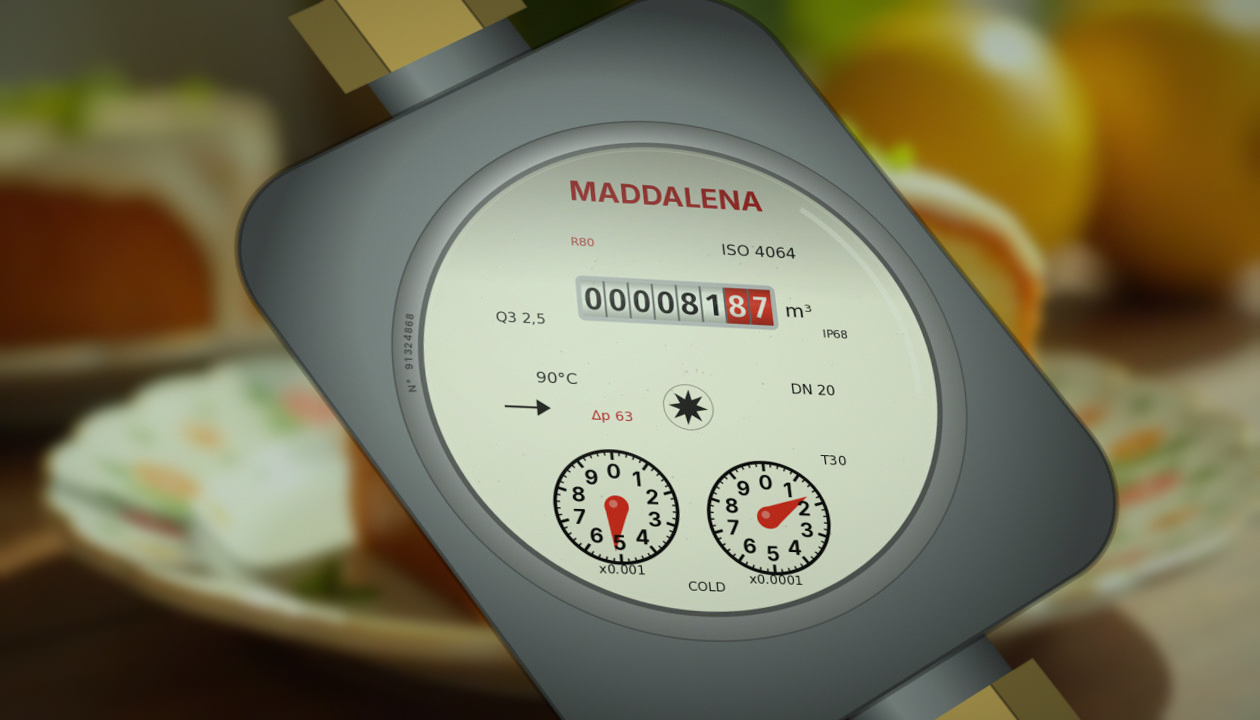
81.8751 m³
